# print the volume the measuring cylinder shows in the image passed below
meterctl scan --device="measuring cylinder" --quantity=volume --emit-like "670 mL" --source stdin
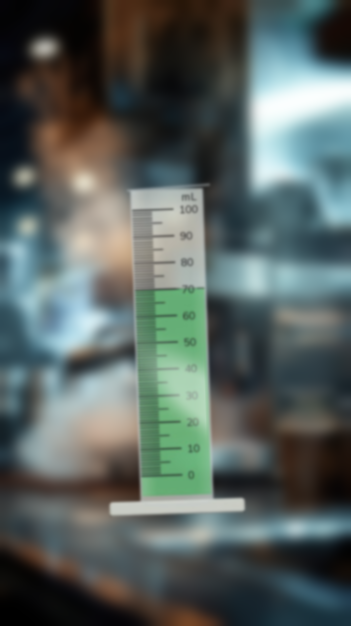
70 mL
